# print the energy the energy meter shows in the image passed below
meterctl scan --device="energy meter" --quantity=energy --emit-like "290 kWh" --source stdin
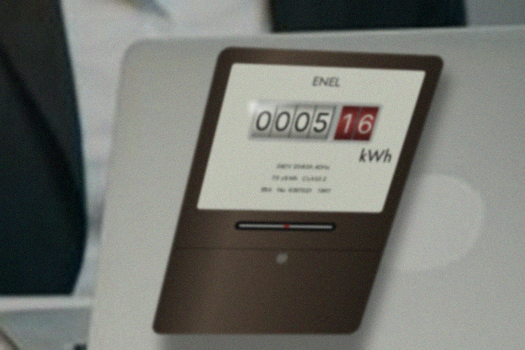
5.16 kWh
